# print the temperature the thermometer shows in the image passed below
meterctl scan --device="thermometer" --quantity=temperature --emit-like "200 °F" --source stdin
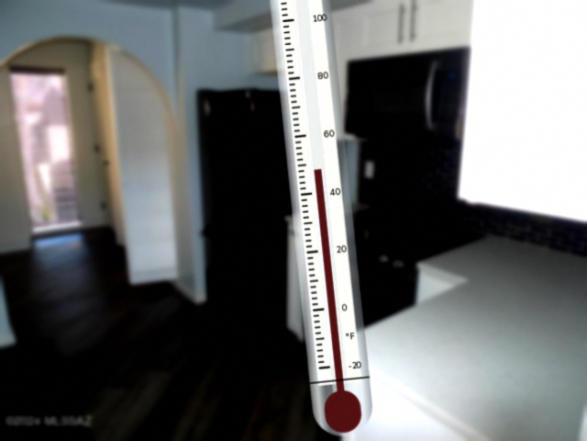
48 °F
